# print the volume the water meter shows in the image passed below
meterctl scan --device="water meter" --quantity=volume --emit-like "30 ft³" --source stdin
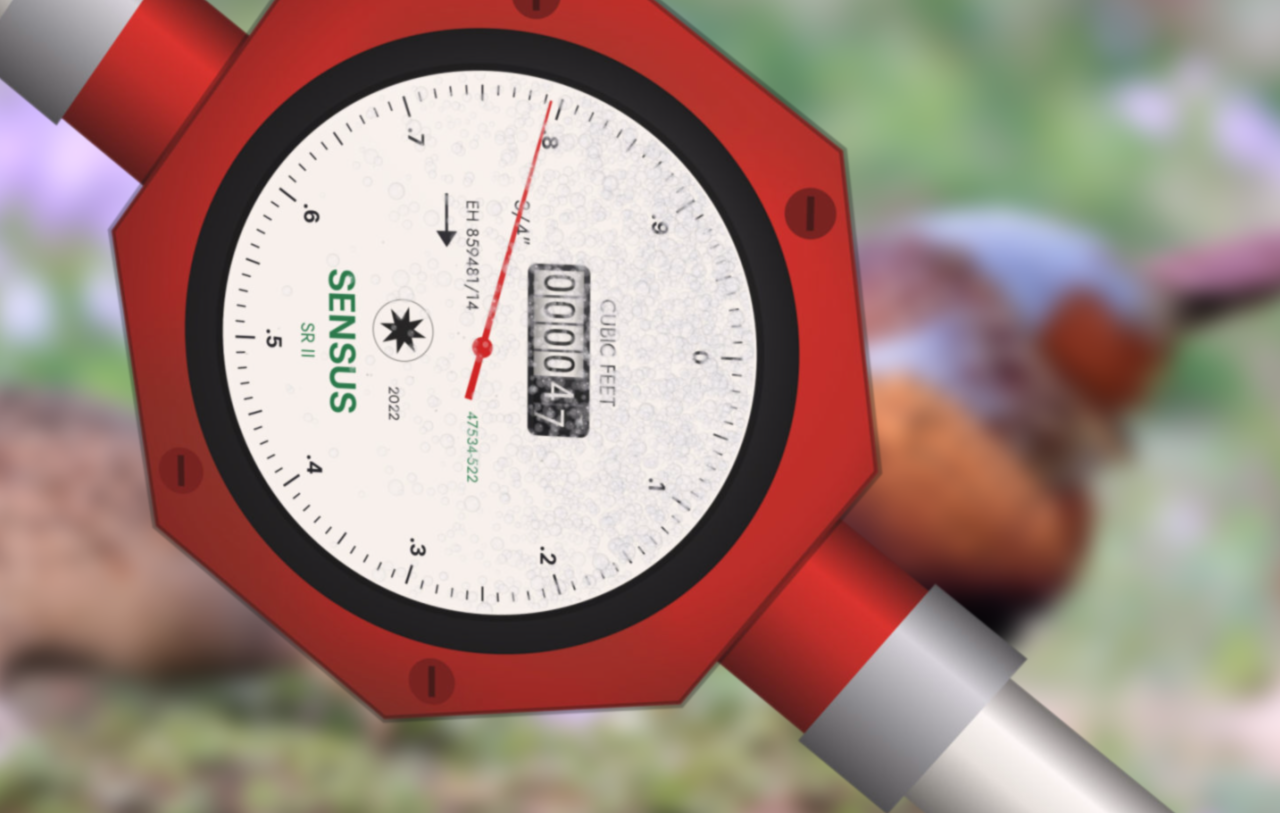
46.79 ft³
